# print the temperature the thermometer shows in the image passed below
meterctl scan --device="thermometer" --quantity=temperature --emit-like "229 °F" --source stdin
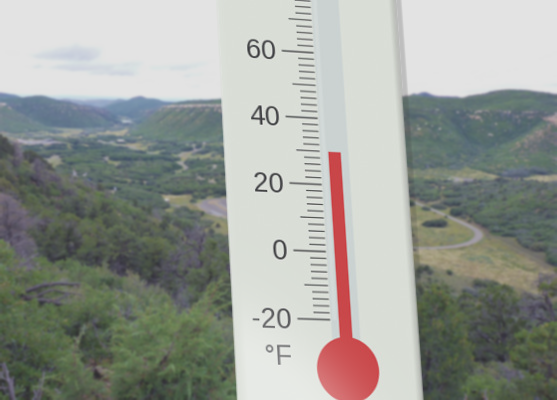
30 °F
